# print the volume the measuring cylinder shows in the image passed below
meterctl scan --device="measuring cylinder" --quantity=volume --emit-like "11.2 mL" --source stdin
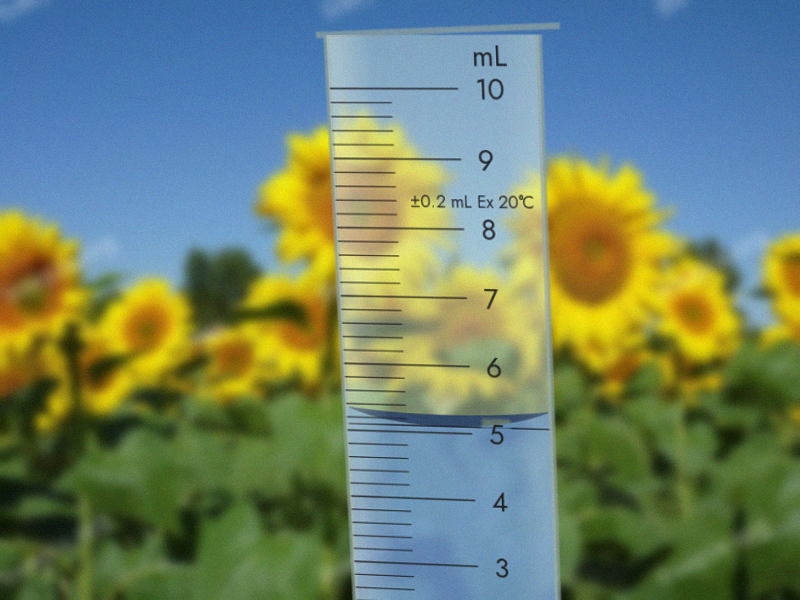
5.1 mL
